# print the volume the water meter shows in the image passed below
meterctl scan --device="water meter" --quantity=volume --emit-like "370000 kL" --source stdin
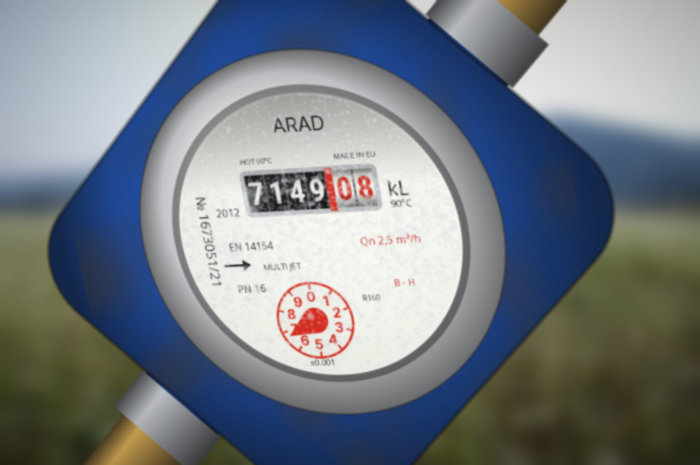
7149.086 kL
